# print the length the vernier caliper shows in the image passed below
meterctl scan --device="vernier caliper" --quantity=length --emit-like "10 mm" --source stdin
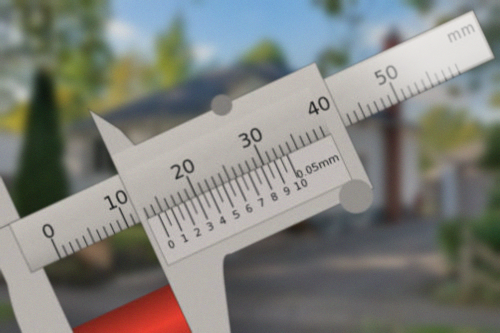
14.4 mm
